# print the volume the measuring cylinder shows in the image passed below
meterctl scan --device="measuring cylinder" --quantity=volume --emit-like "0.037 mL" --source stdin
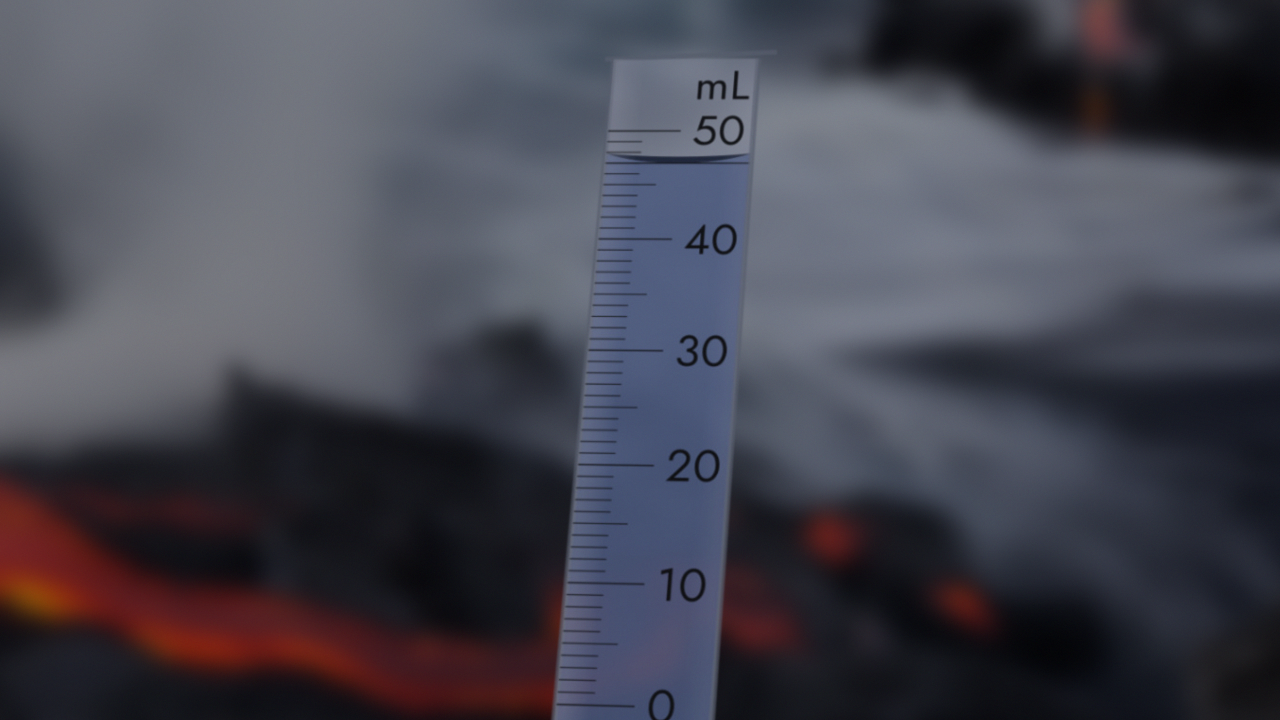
47 mL
